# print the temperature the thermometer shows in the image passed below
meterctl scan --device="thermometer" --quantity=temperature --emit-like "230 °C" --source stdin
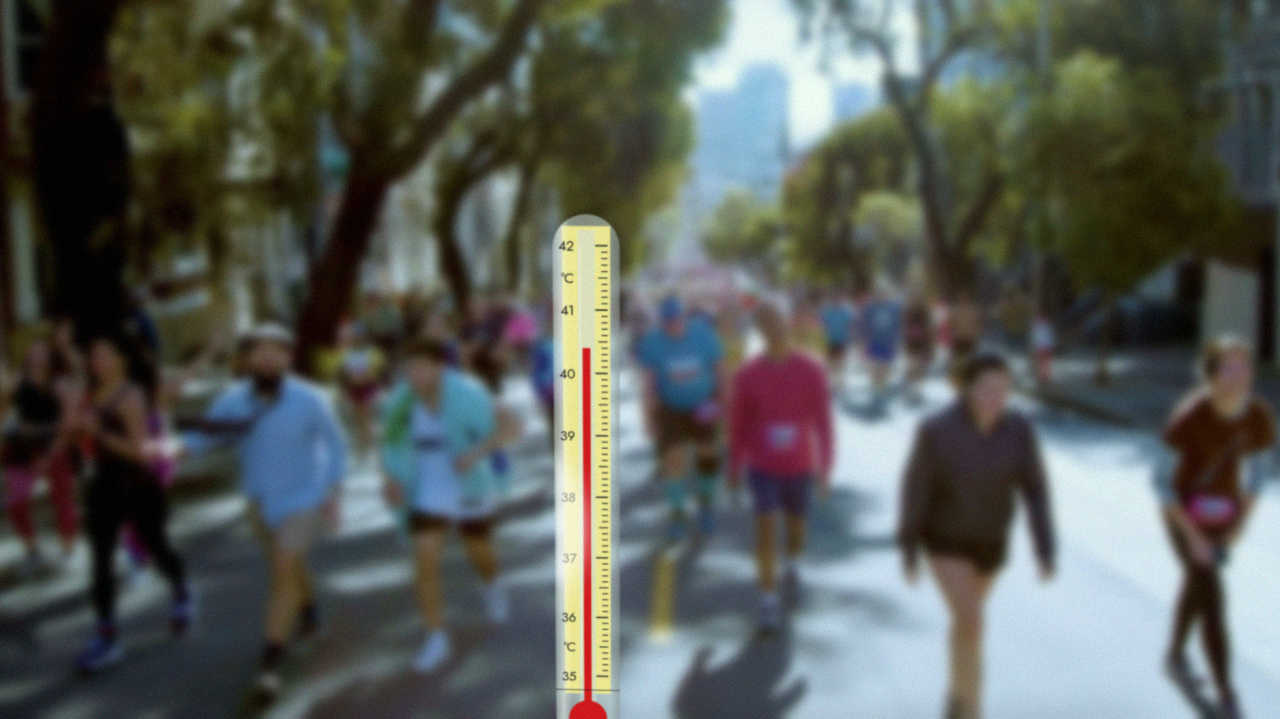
40.4 °C
